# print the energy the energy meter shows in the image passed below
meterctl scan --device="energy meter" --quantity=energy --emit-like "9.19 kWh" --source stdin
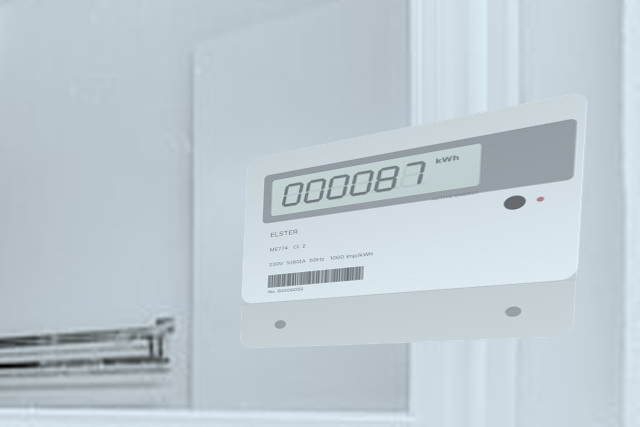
87 kWh
